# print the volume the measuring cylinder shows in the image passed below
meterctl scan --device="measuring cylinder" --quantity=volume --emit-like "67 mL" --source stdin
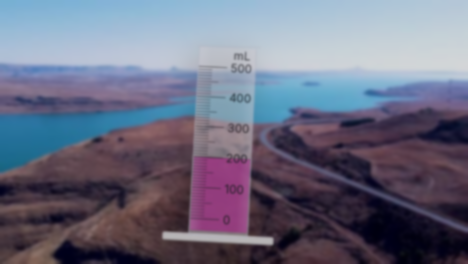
200 mL
